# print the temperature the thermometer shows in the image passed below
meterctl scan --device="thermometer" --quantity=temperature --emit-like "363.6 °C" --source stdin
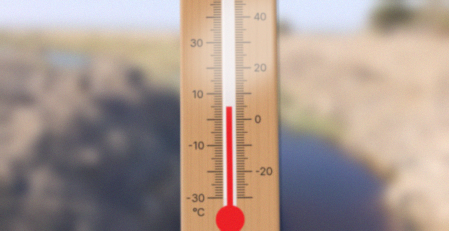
5 °C
